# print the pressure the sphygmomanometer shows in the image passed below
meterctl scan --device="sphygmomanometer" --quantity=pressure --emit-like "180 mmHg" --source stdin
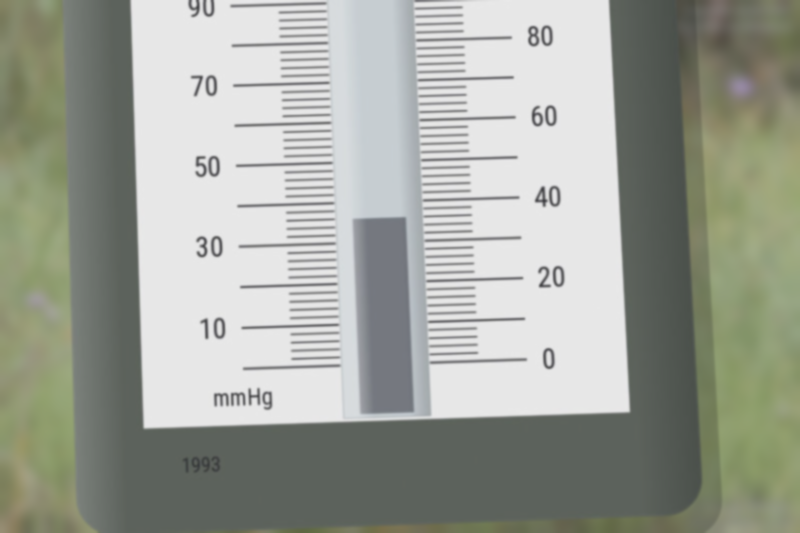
36 mmHg
